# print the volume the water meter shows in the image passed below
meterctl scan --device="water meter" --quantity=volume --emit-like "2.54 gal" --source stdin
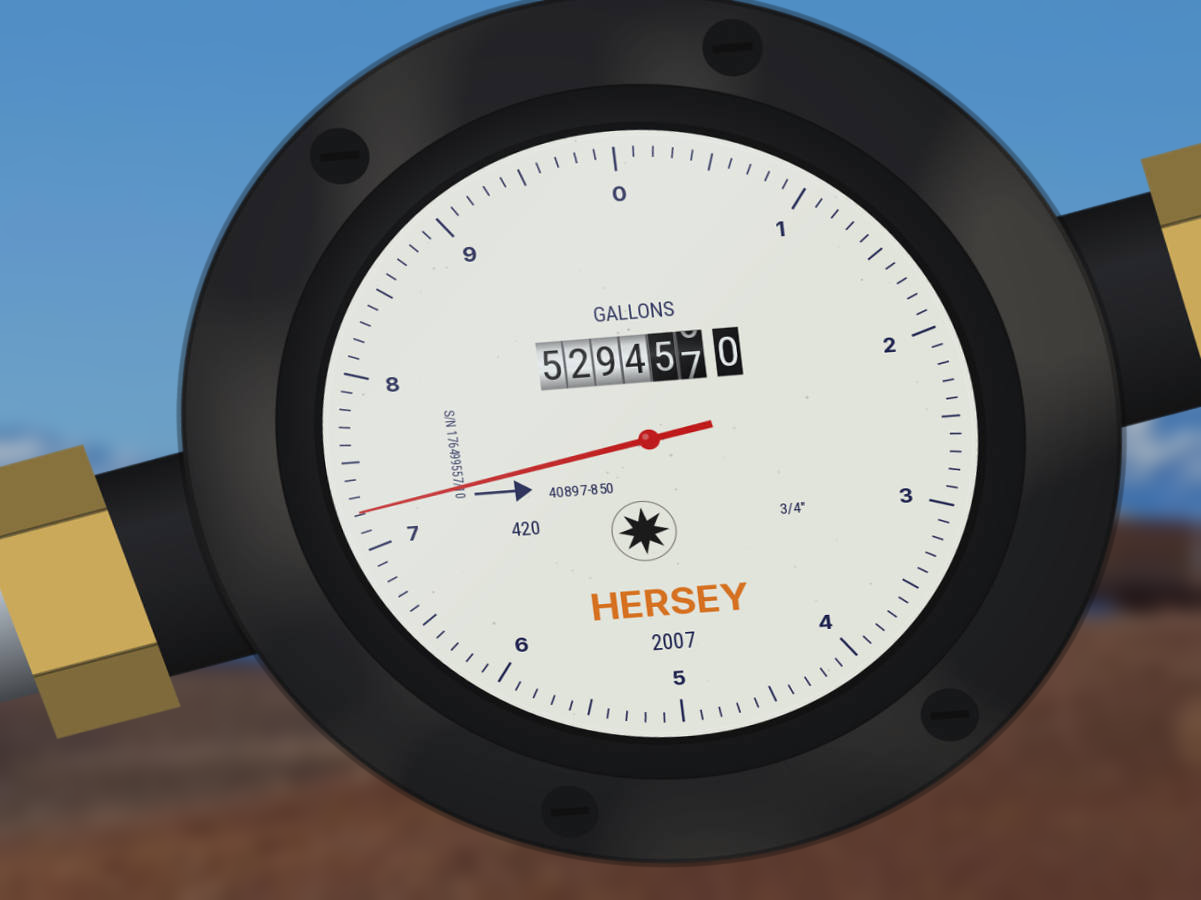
5294567.2 gal
